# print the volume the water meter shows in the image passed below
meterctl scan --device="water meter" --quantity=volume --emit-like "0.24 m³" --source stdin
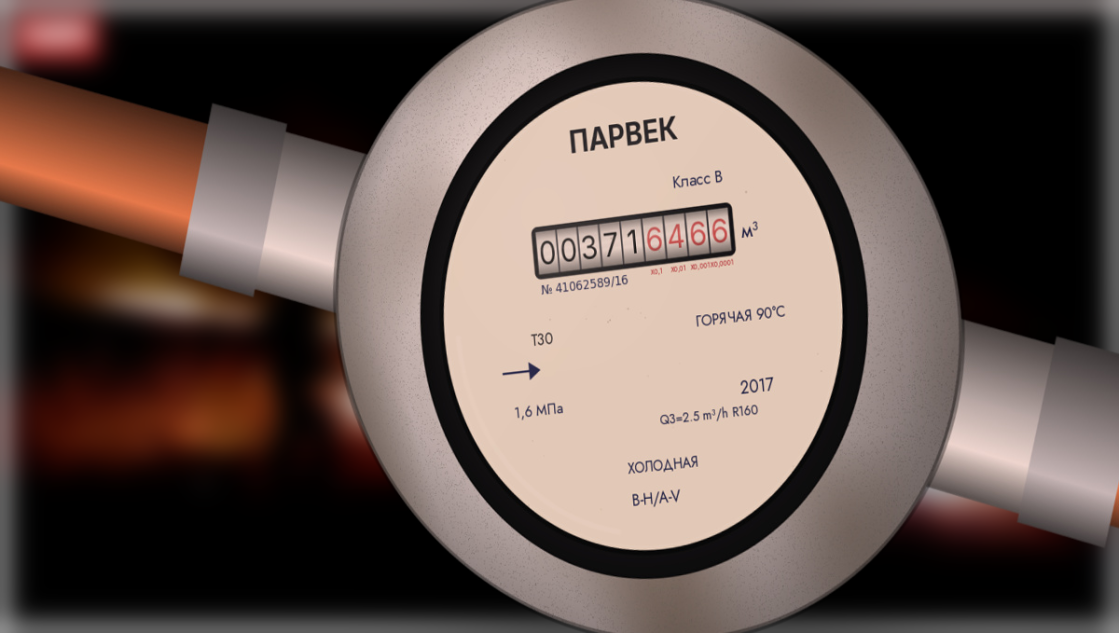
371.6466 m³
